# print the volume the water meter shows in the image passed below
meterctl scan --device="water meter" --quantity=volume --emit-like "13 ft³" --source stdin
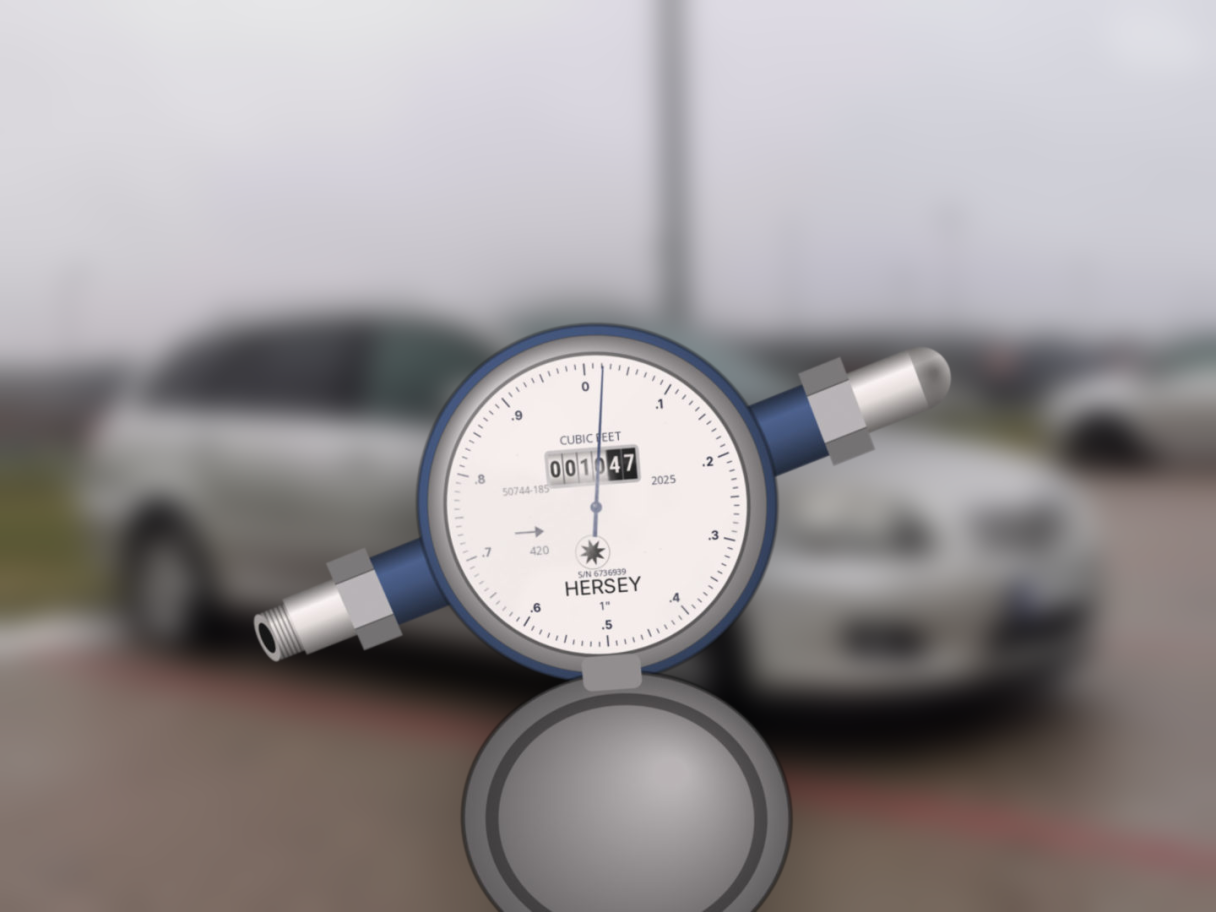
1047.02 ft³
